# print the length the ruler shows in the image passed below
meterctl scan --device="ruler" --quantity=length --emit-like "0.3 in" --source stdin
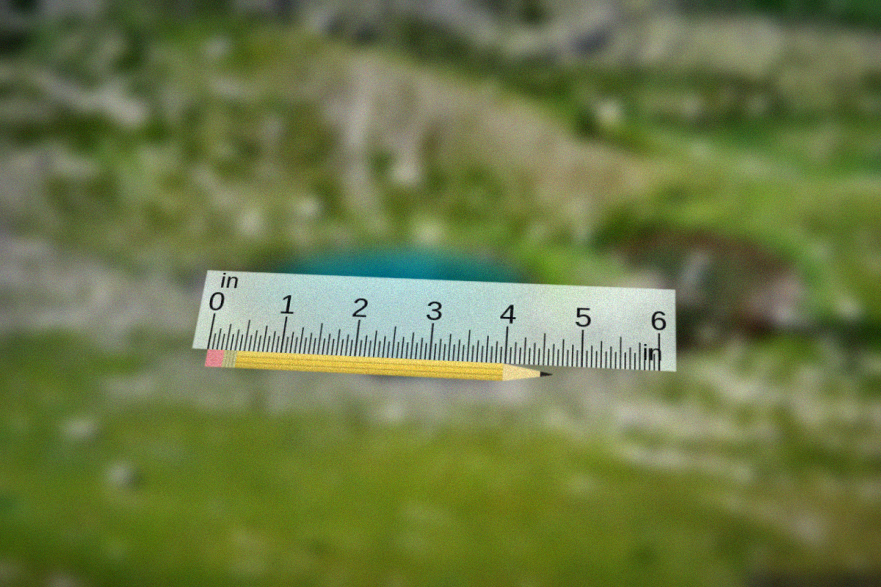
4.625 in
